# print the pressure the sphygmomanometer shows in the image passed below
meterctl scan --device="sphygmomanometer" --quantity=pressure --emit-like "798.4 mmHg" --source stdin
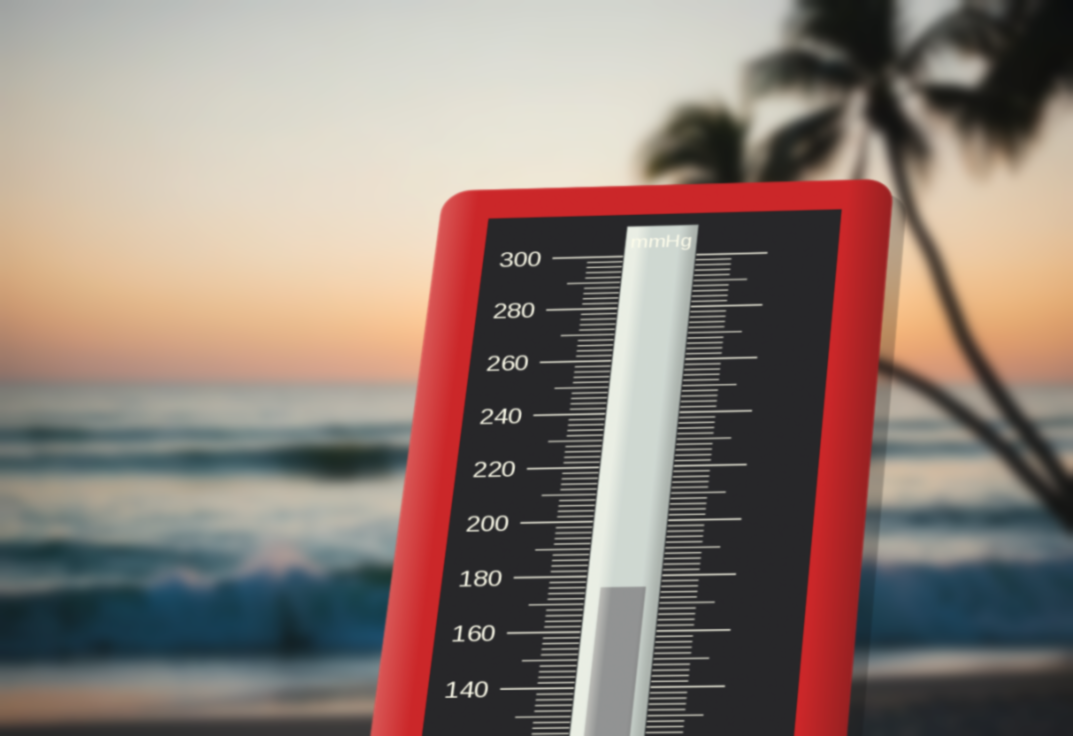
176 mmHg
